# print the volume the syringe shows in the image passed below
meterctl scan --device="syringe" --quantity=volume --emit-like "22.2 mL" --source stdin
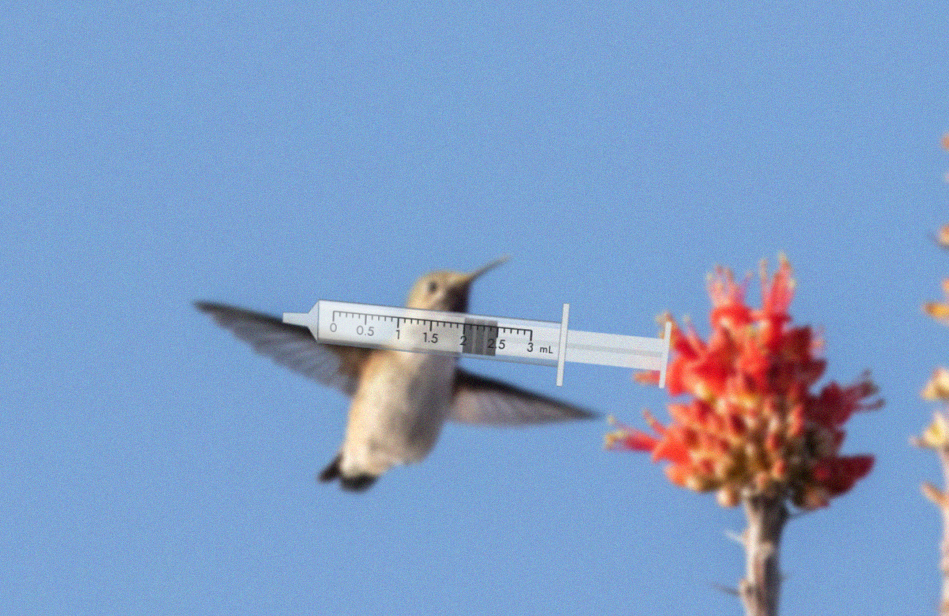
2 mL
